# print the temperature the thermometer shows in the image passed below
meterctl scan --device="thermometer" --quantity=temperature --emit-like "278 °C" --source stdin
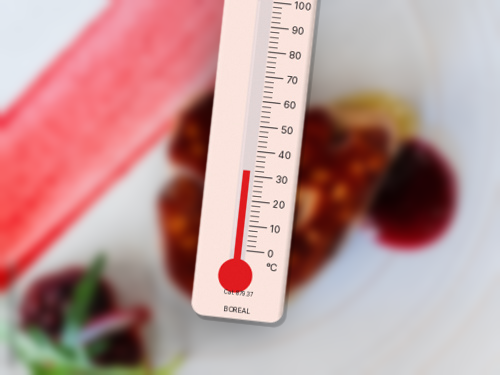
32 °C
